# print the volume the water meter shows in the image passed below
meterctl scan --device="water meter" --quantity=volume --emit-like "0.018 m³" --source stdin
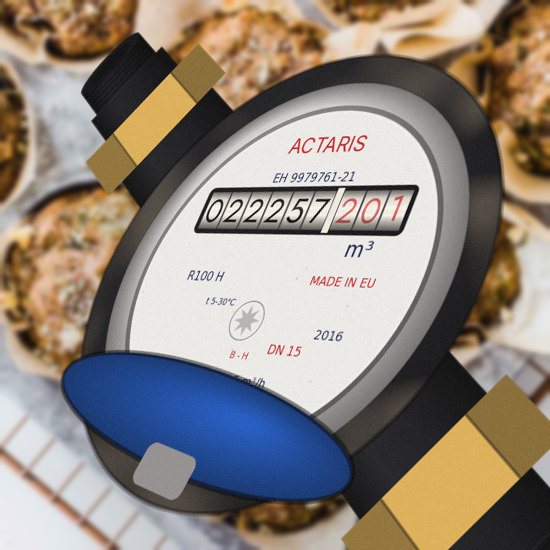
22257.201 m³
